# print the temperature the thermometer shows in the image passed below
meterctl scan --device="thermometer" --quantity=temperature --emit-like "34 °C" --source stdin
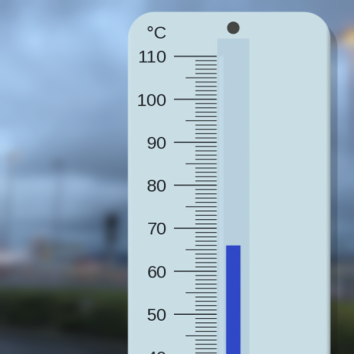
66 °C
